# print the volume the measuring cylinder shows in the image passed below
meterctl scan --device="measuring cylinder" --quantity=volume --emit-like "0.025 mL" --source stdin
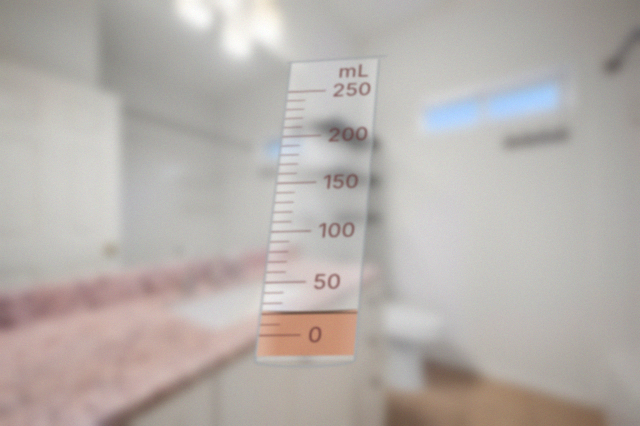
20 mL
